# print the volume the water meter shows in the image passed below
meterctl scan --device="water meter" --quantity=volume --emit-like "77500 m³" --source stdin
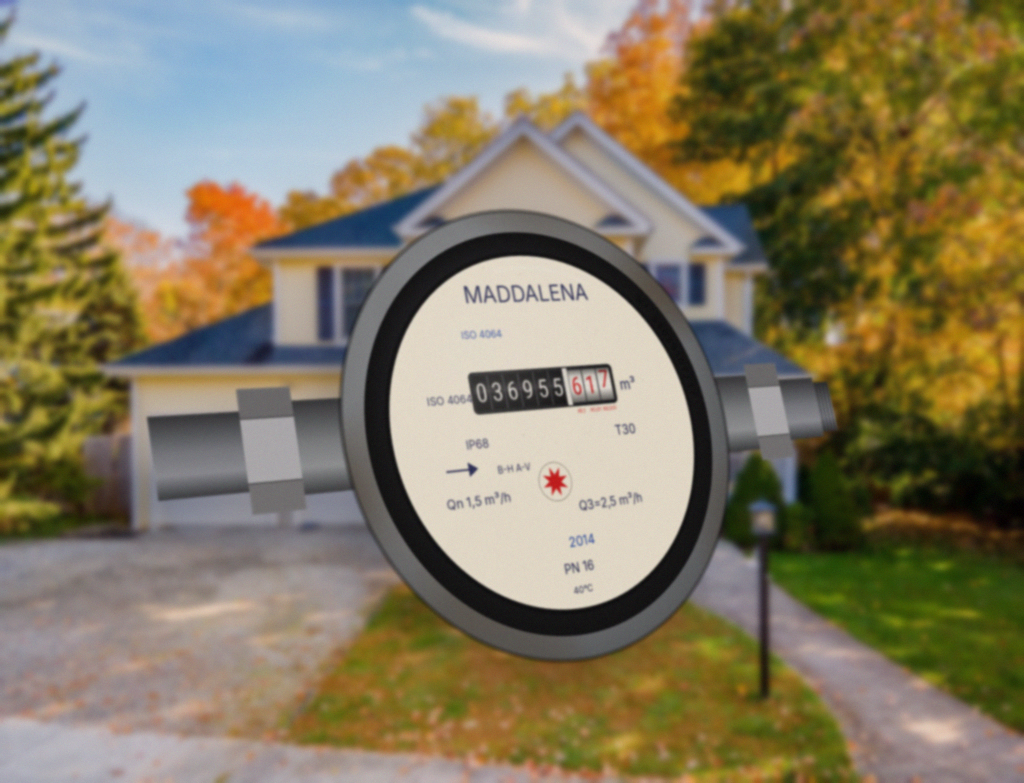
36955.617 m³
